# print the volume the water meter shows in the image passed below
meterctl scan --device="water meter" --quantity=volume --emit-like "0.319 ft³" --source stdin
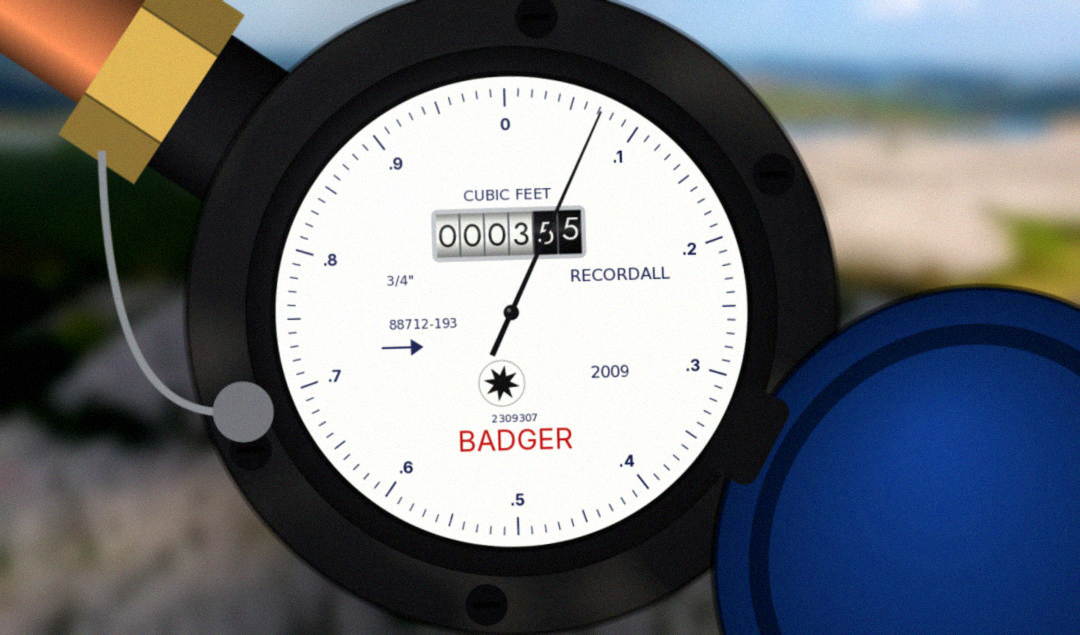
355.07 ft³
